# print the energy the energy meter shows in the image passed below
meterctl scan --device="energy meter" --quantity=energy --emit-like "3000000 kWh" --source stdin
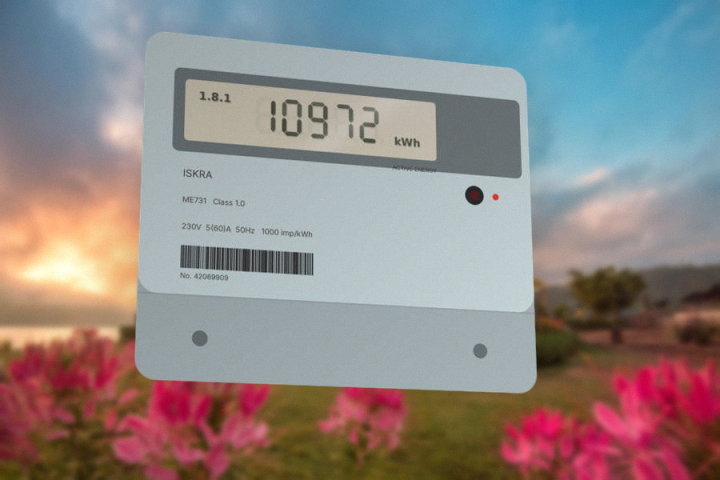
10972 kWh
